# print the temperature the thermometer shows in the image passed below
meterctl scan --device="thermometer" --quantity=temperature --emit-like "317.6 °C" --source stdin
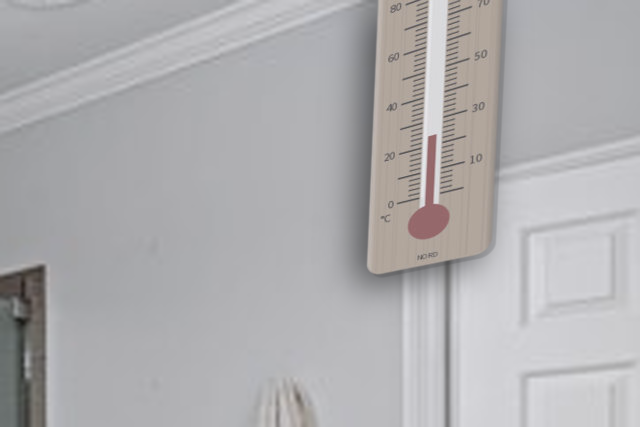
24 °C
